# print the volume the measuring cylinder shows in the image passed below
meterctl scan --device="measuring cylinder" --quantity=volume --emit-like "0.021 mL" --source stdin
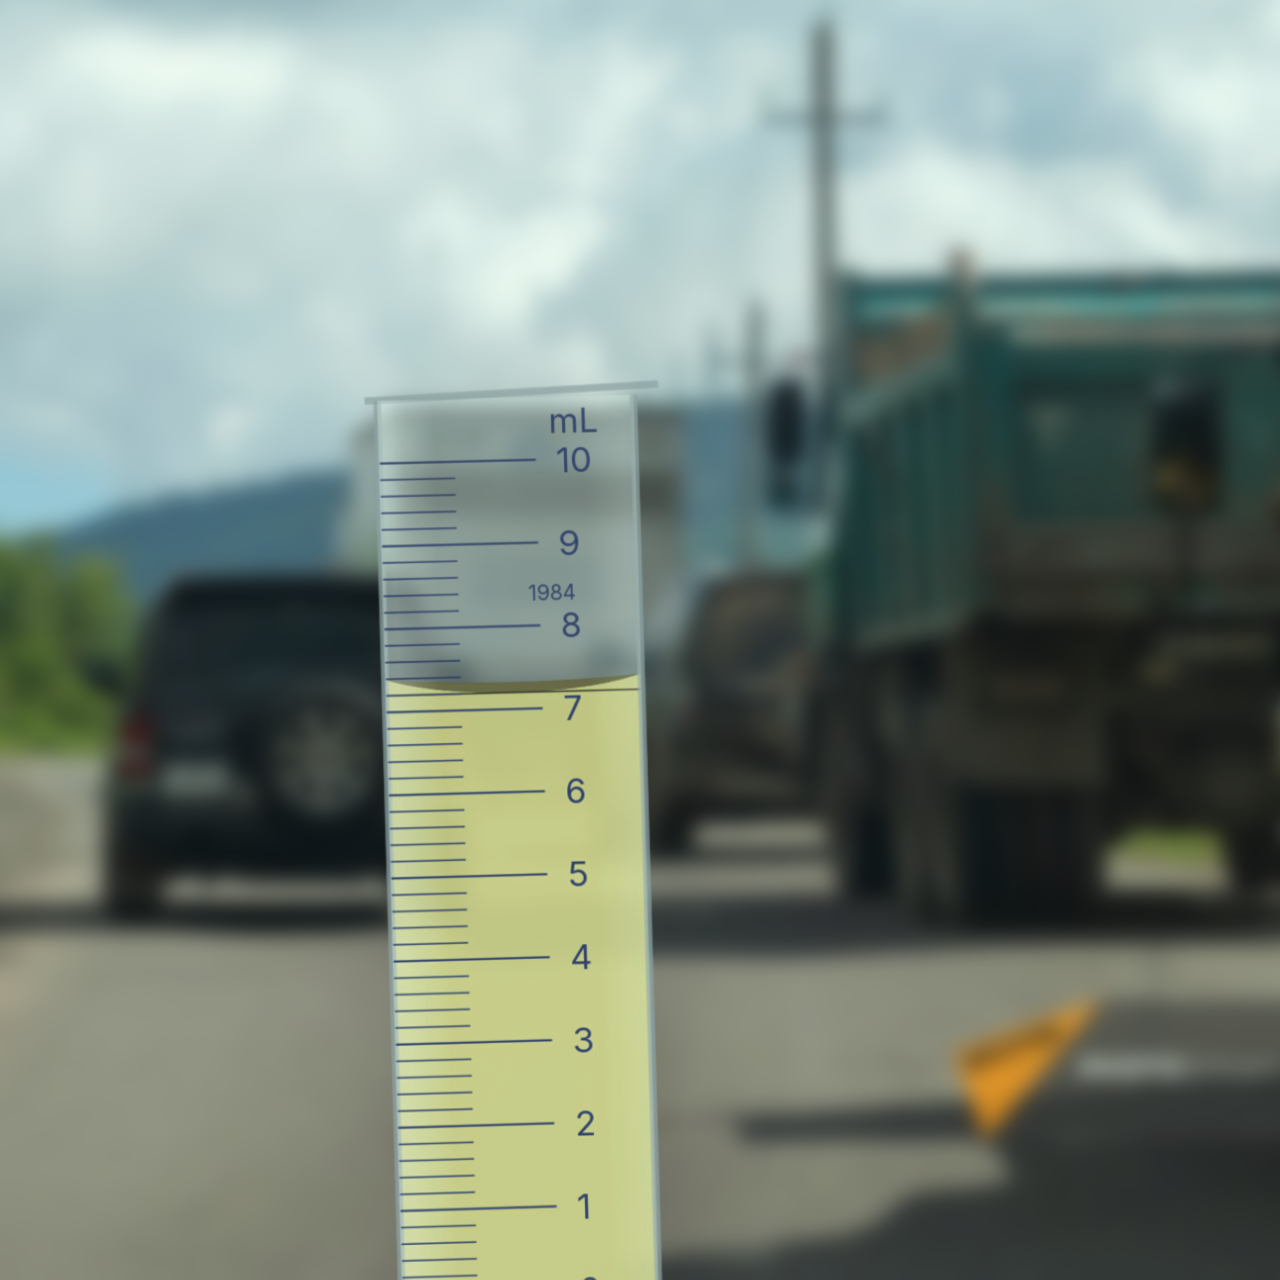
7.2 mL
